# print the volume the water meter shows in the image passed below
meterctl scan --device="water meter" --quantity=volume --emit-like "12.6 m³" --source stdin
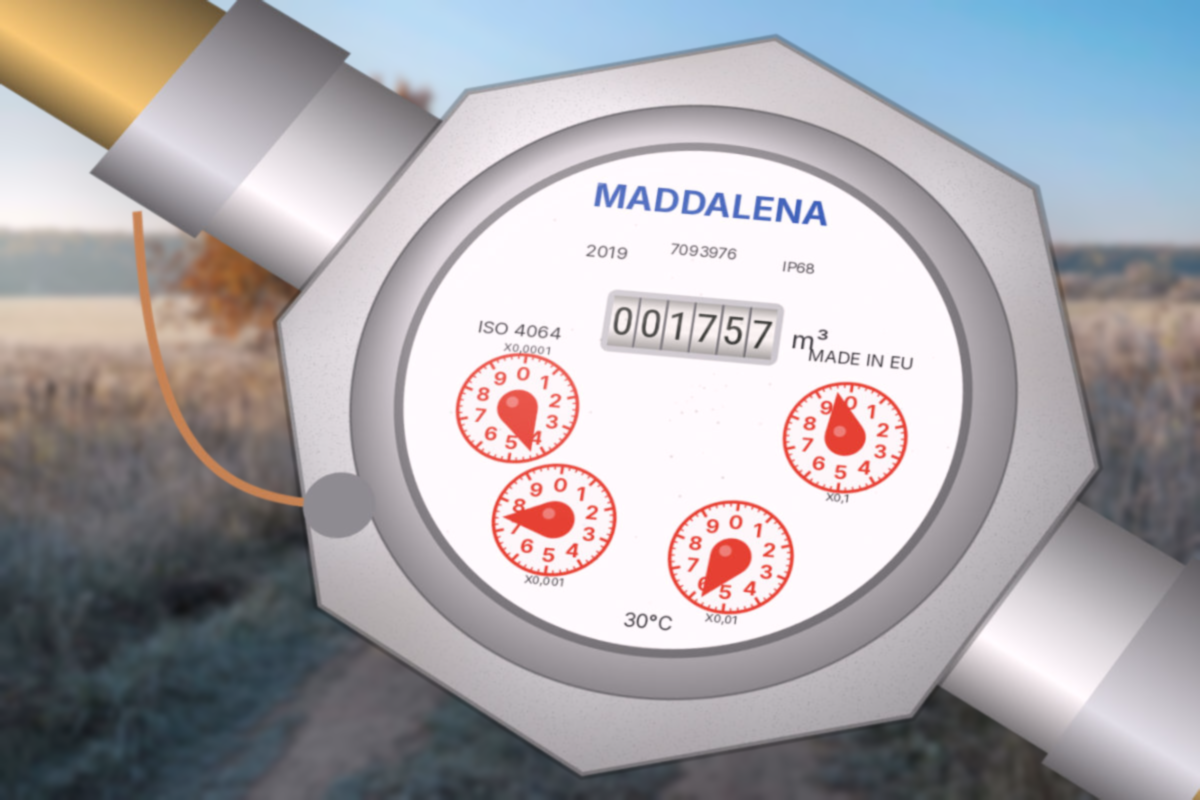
1756.9574 m³
